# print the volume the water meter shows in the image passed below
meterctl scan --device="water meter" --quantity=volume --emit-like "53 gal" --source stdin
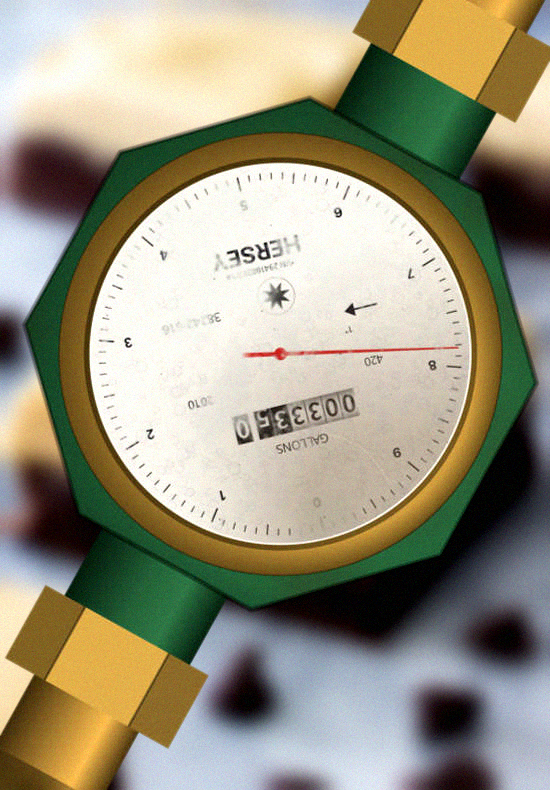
33347.8 gal
